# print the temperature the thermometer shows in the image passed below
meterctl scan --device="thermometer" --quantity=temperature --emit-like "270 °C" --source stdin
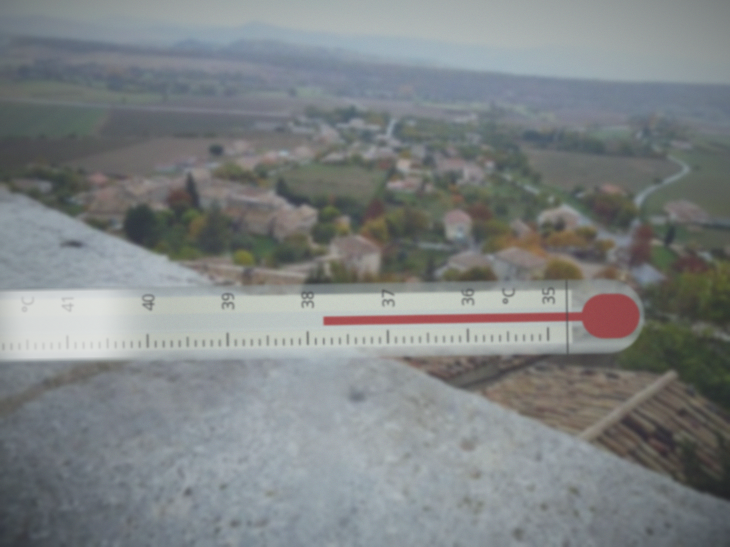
37.8 °C
